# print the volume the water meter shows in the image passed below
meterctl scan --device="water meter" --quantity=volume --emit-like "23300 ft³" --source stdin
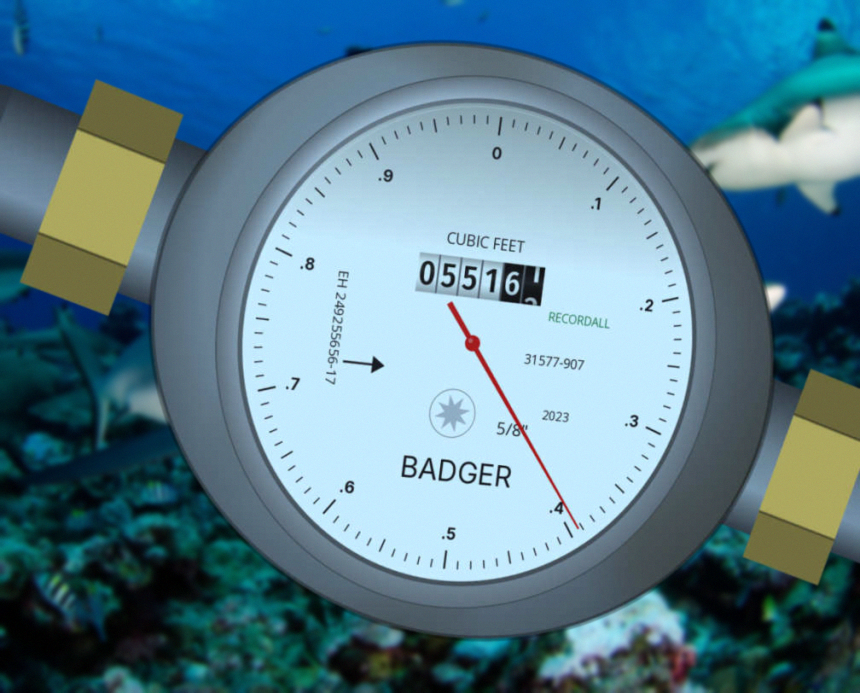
55161.39 ft³
